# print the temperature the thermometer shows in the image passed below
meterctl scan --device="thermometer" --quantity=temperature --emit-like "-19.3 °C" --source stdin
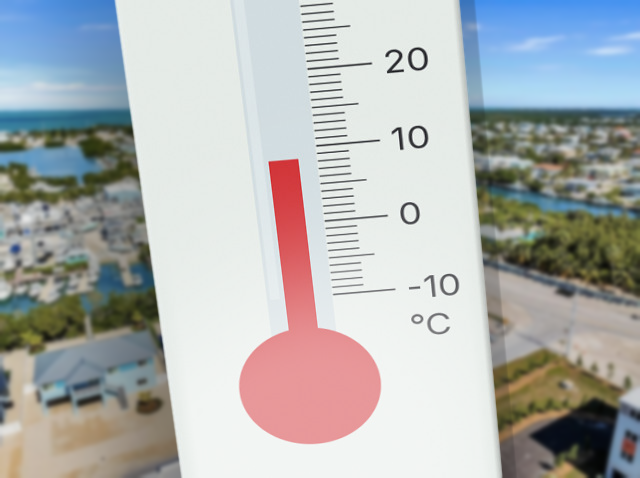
8.5 °C
